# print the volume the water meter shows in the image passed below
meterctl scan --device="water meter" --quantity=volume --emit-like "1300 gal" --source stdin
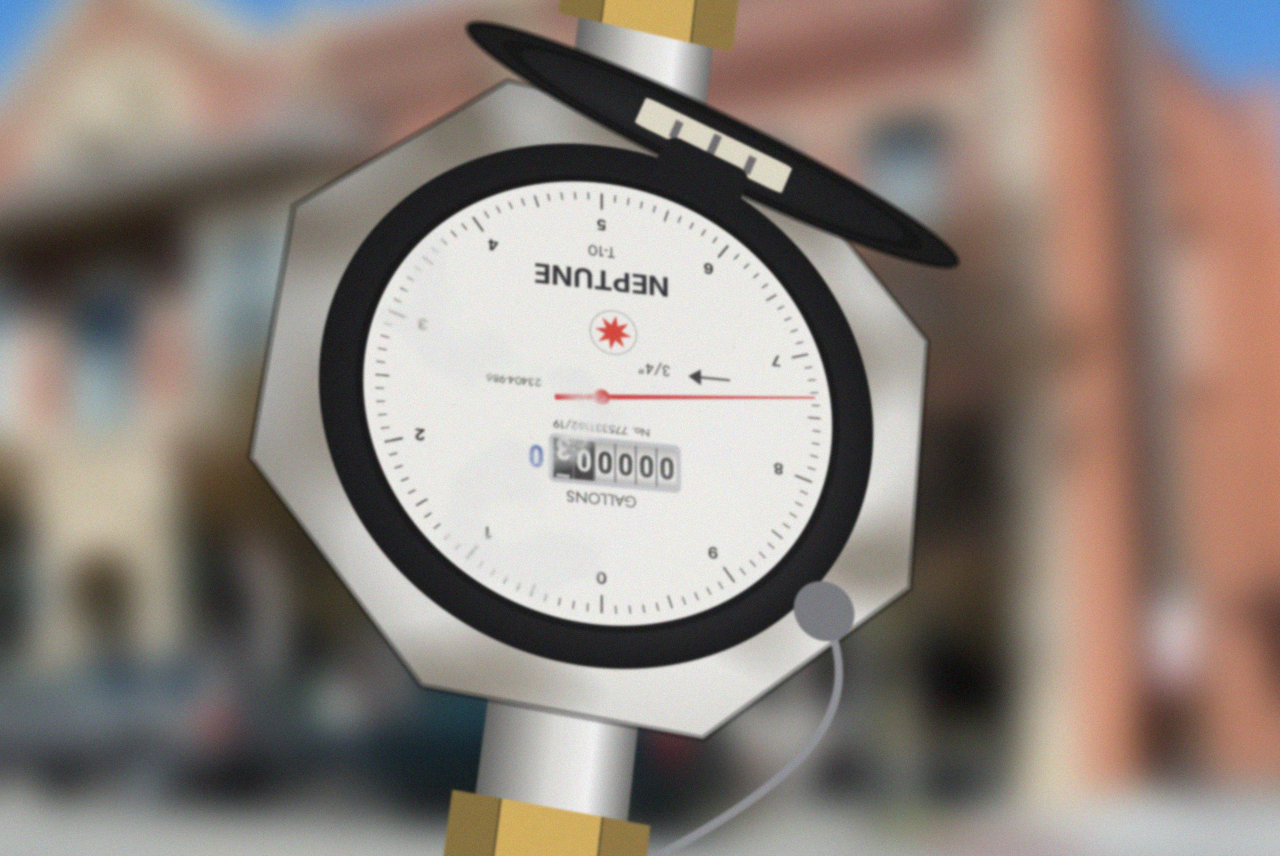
27.3 gal
